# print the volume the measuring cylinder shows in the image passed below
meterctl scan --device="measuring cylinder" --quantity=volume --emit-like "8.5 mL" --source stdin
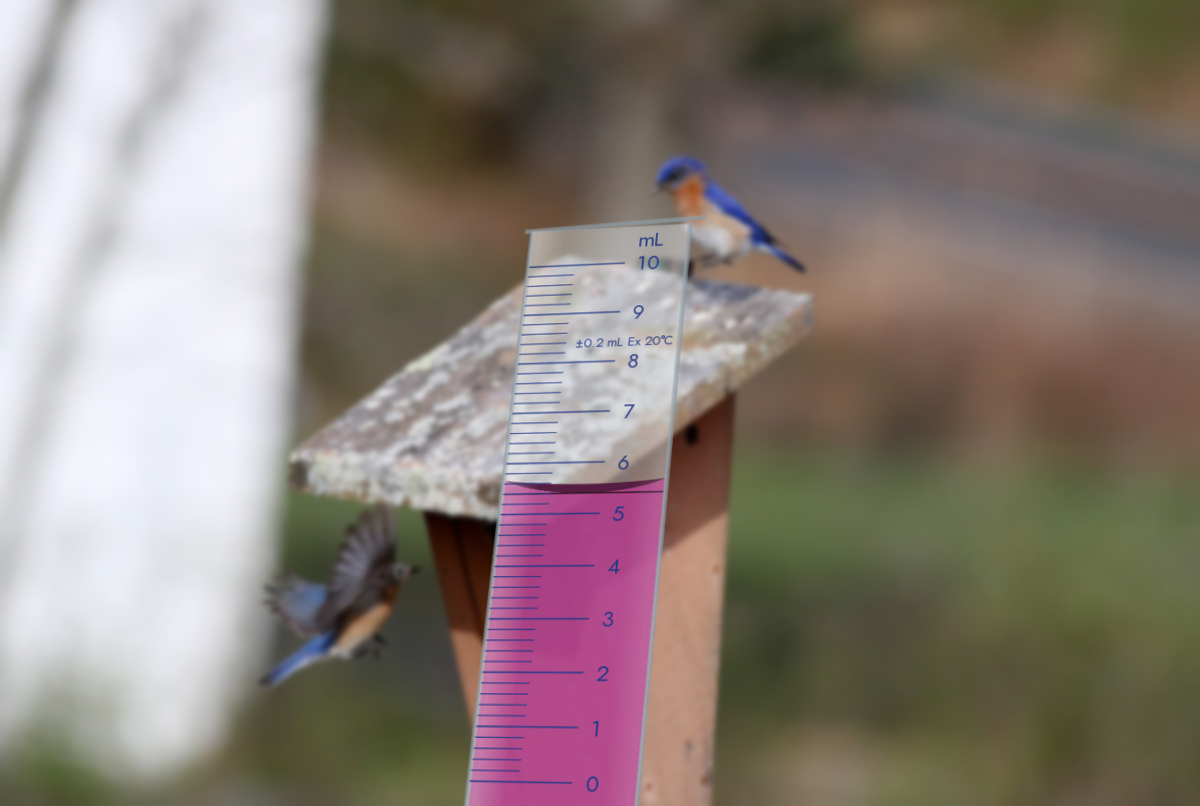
5.4 mL
